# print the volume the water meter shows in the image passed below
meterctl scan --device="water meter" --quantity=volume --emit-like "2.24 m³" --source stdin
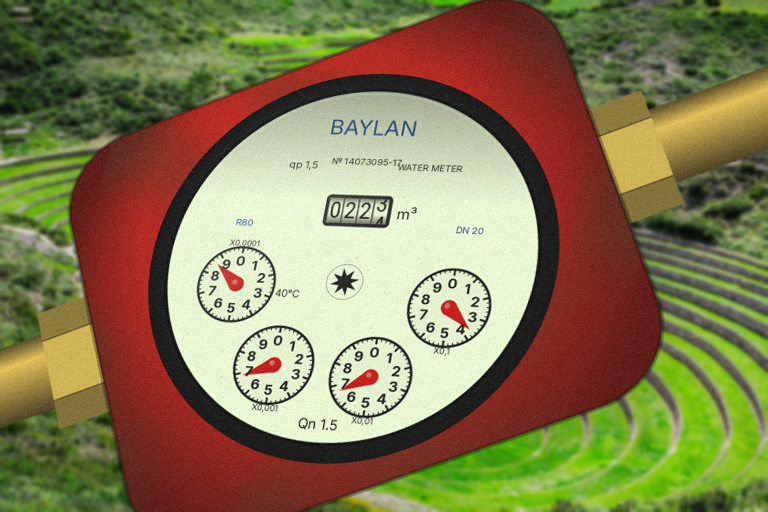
223.3668 m³
